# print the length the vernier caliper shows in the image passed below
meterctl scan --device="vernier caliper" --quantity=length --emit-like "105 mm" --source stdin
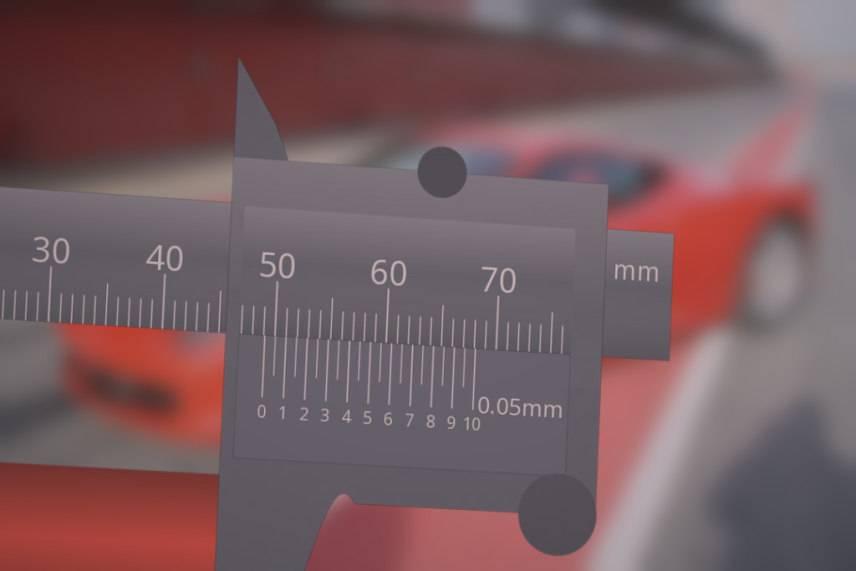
49.1 mm
